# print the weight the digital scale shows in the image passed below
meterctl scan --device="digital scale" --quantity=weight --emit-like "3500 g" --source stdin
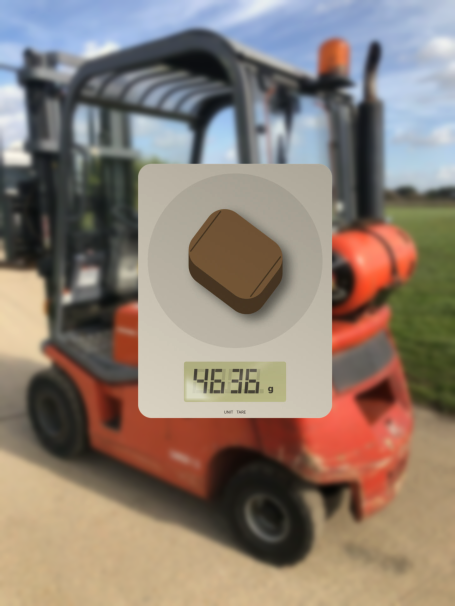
4636 g
